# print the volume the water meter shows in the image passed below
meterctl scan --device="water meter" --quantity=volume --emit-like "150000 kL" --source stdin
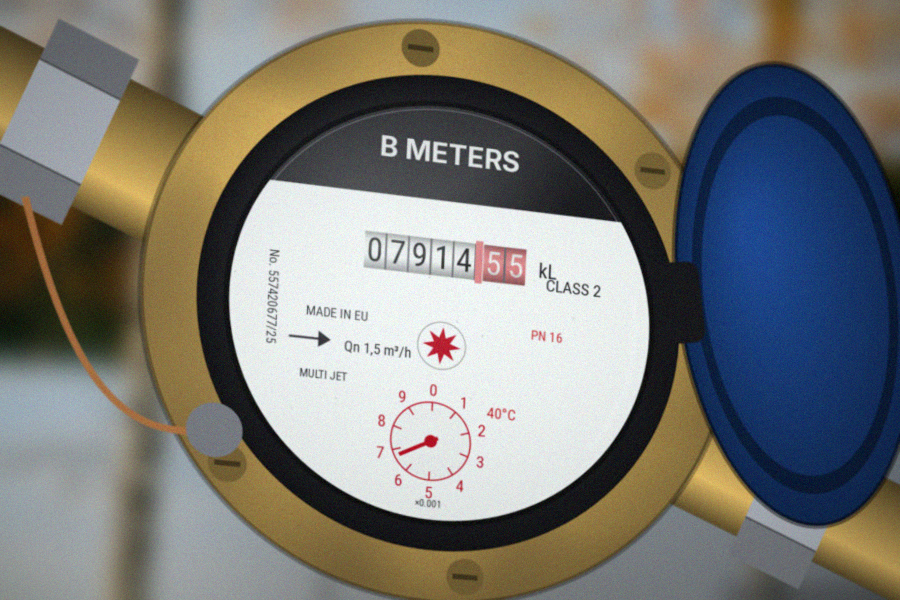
7914.556 kL
